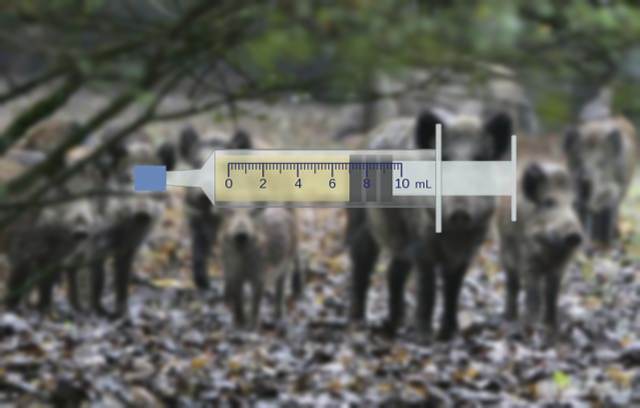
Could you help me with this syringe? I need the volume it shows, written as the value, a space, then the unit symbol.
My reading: 7 mL
